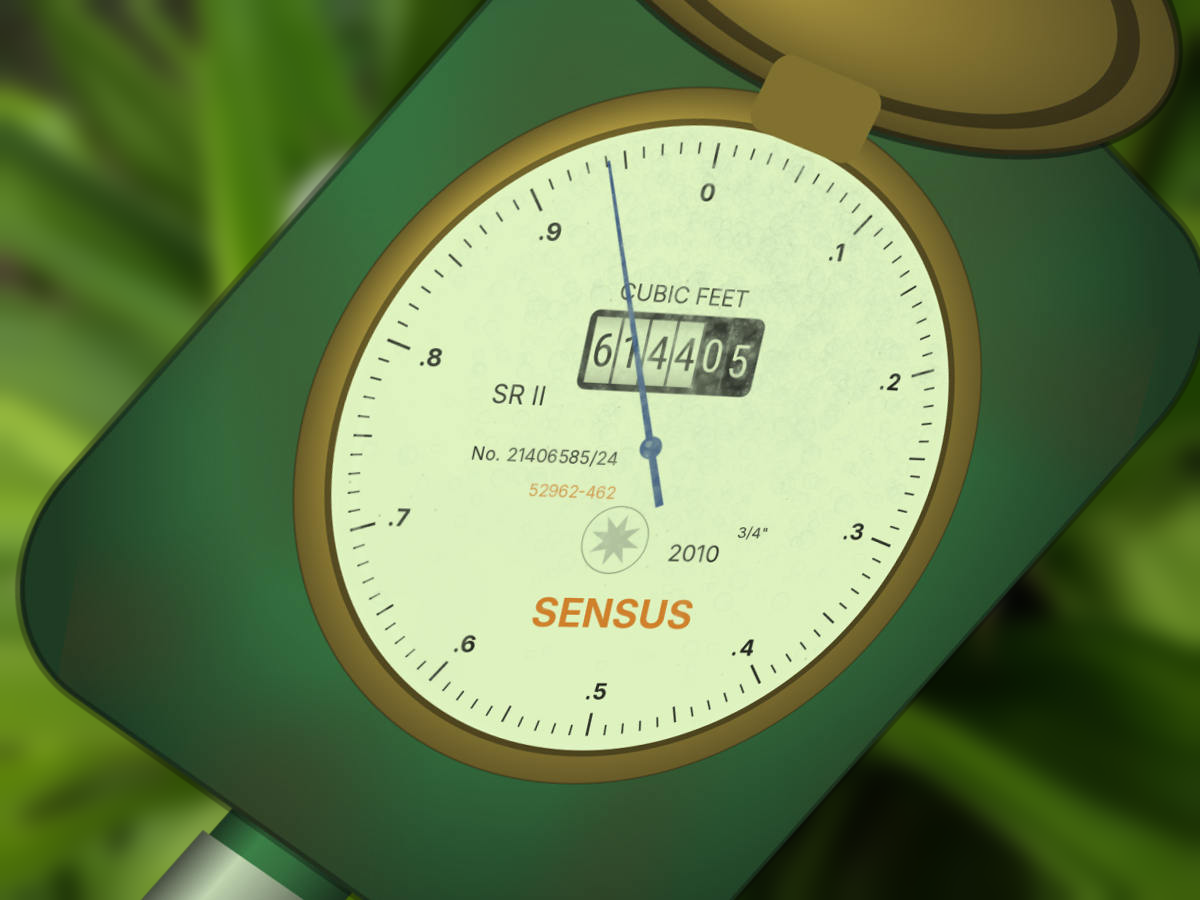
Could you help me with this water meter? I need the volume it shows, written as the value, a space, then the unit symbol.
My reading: 614404.94 ft³
